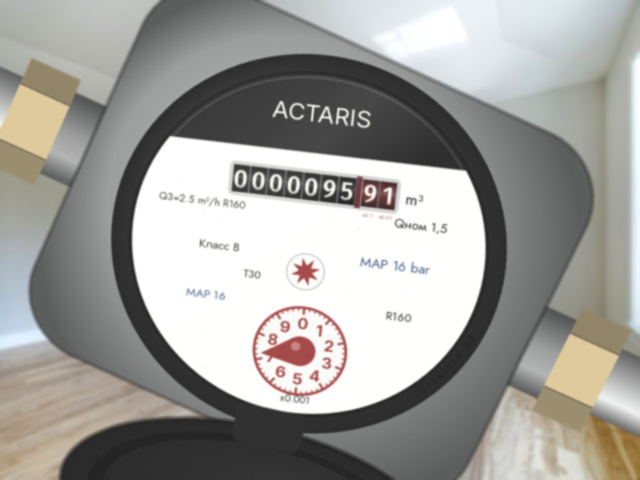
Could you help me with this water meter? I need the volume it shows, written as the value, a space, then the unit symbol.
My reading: 95.917 m³
